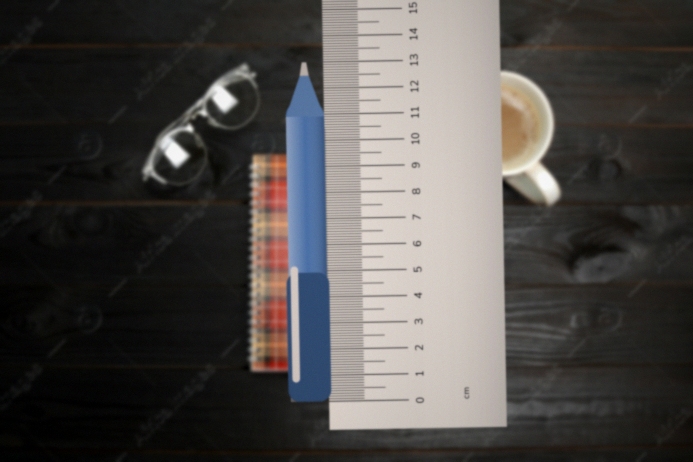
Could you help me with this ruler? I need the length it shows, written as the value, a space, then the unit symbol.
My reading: 13 cm
